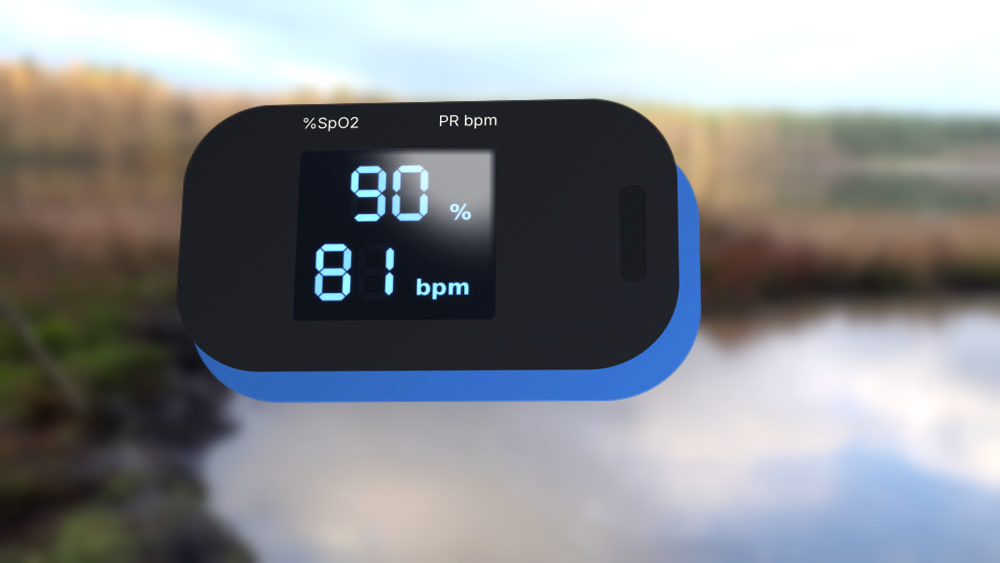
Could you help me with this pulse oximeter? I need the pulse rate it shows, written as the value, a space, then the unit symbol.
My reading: 81 bpm
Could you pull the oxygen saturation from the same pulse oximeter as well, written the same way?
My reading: 90 %
